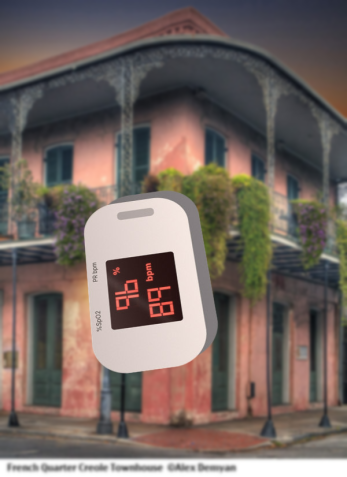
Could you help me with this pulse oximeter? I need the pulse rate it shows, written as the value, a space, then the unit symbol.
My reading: 89 bpm
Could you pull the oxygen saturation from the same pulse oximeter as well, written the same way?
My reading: 96 %
